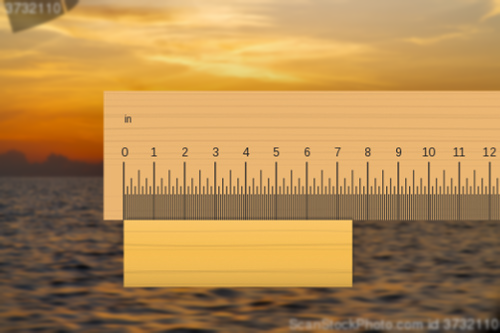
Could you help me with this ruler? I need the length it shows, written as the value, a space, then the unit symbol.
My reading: 7.5 in
